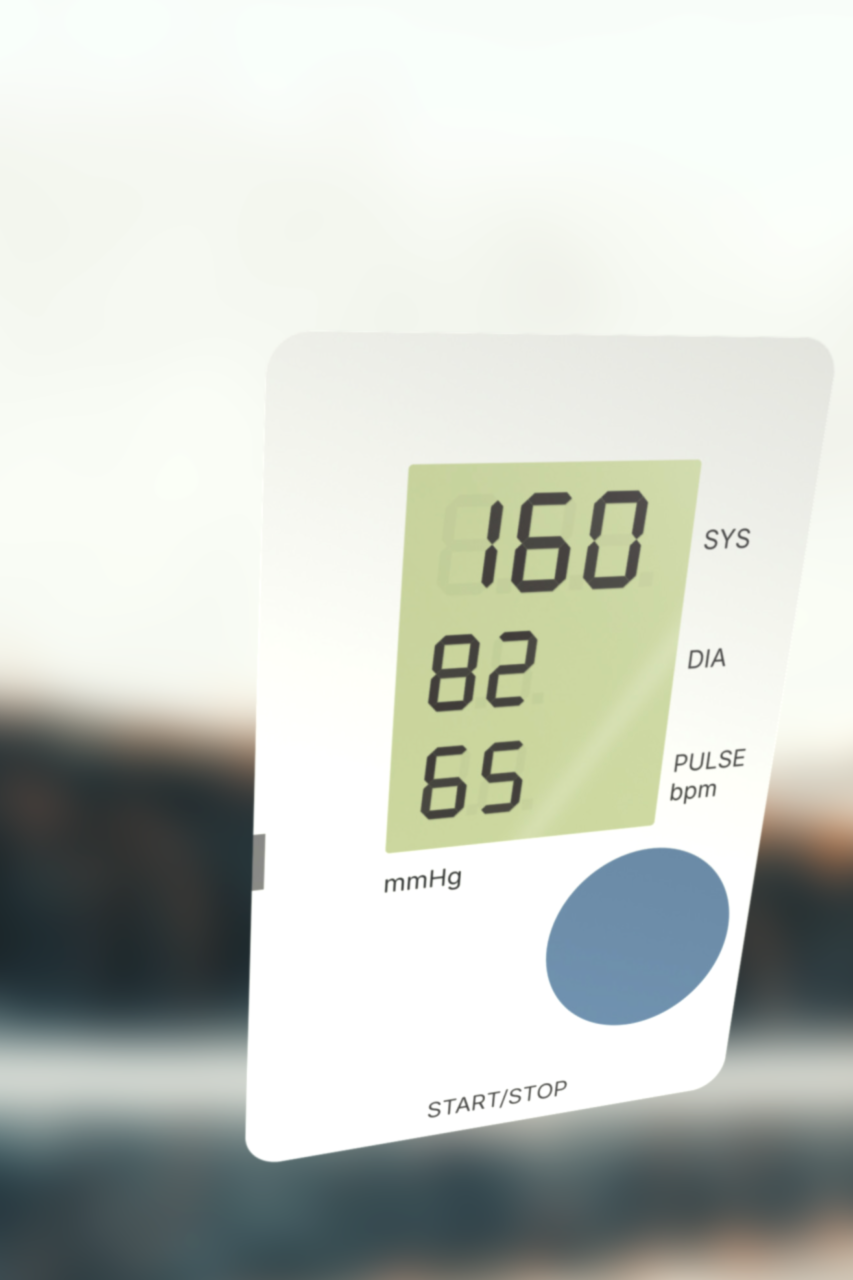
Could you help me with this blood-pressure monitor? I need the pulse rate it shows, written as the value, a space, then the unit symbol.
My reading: 65 bpm
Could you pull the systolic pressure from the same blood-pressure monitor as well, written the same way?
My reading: 160 mmHg
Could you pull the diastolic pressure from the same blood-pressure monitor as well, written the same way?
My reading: 82 mmHg
